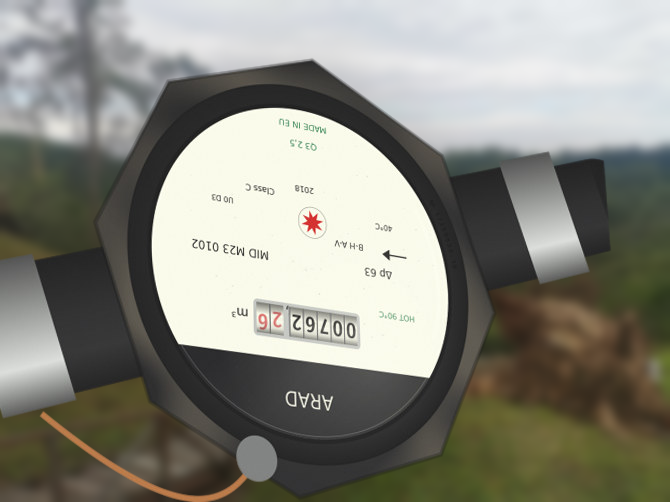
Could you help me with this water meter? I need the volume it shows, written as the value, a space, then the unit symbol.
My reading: 762.26 m³
